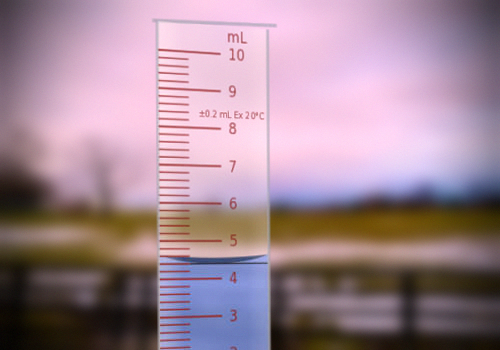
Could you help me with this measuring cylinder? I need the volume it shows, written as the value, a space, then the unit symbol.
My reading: 4.4 mL
